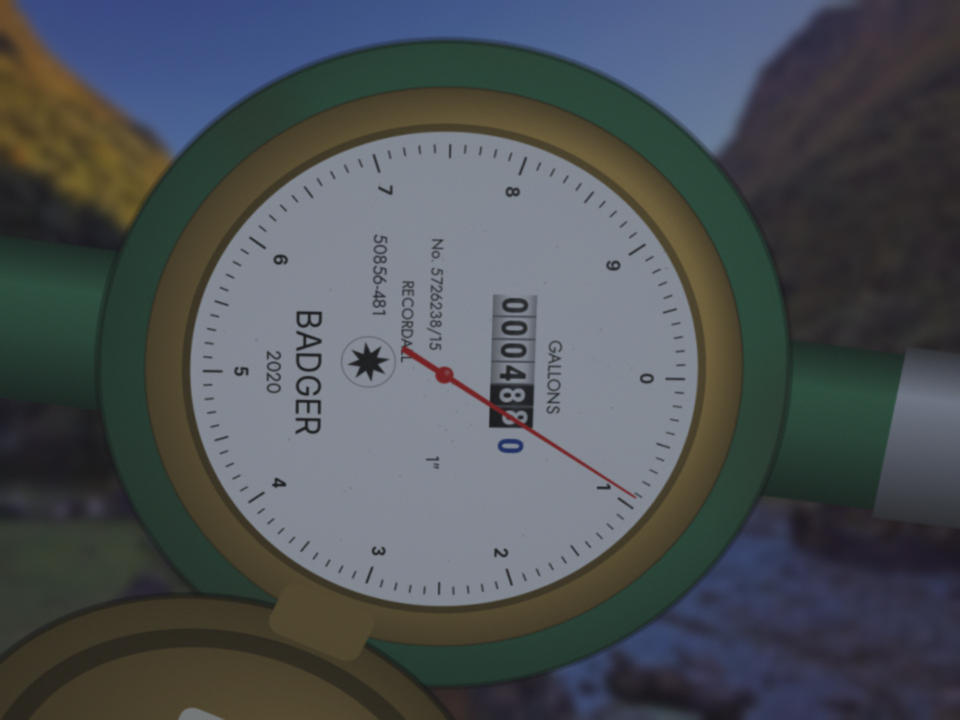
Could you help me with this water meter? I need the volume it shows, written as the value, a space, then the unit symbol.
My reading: 4880.9 gal
